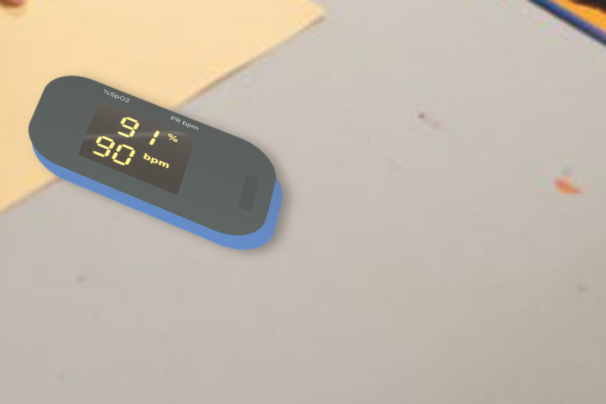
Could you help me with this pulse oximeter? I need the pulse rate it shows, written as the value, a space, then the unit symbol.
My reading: 90 bpm
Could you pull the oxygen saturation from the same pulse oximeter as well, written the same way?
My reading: 91 %
